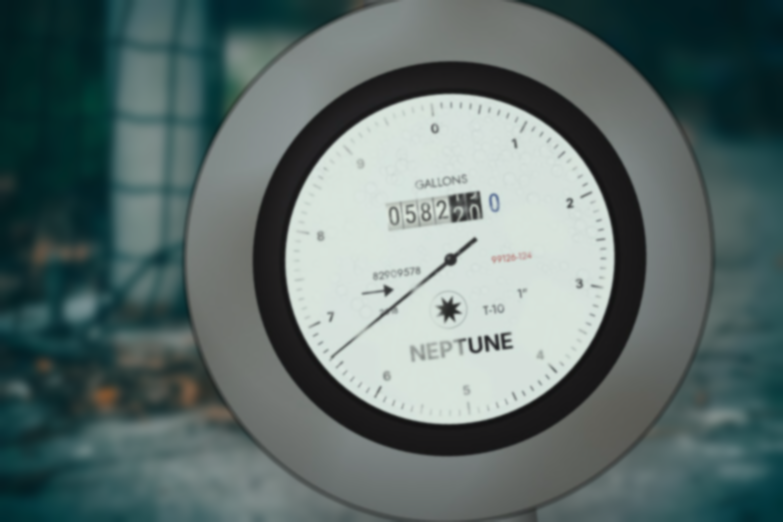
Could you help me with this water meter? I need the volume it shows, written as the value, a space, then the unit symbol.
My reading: 582196.6 gal
